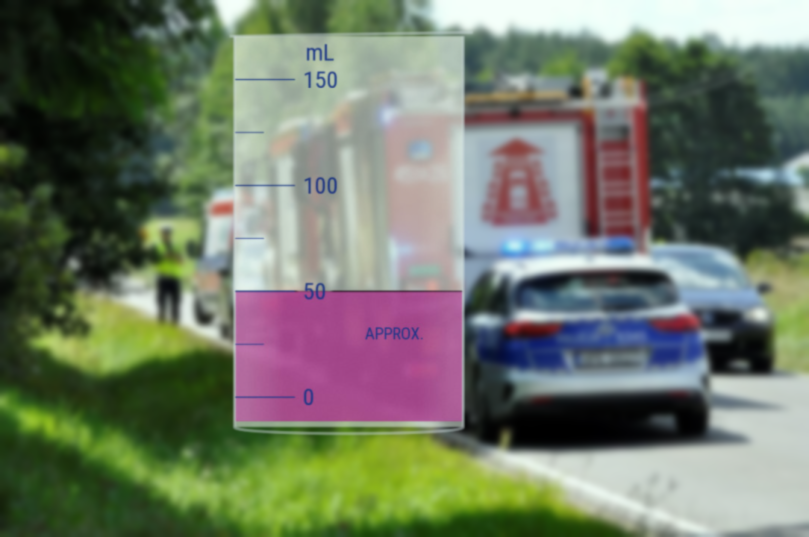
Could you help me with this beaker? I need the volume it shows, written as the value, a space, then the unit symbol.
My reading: 50 mL
